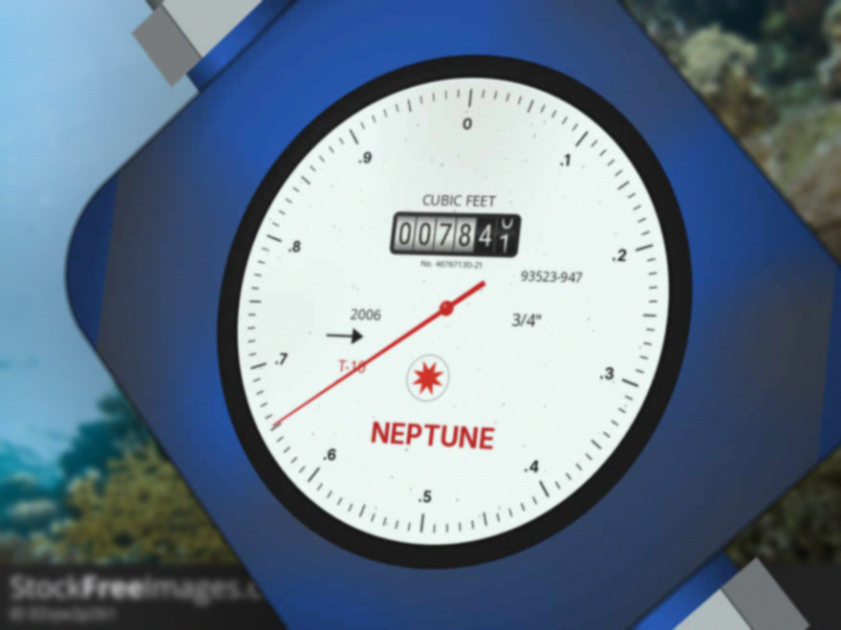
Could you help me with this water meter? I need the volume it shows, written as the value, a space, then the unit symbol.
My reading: 7840.65 ft³
